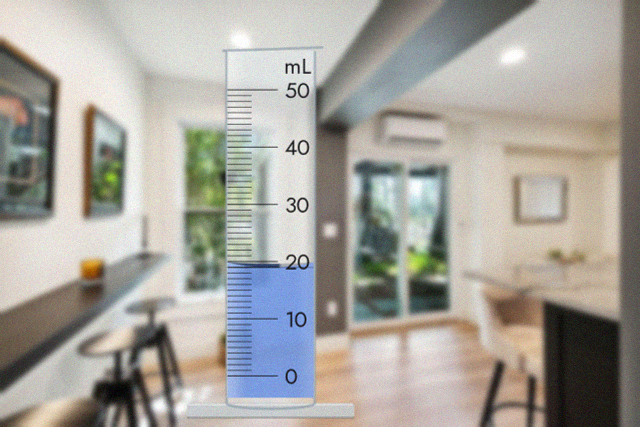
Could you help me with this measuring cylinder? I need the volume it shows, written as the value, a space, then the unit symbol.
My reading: 19 mL
